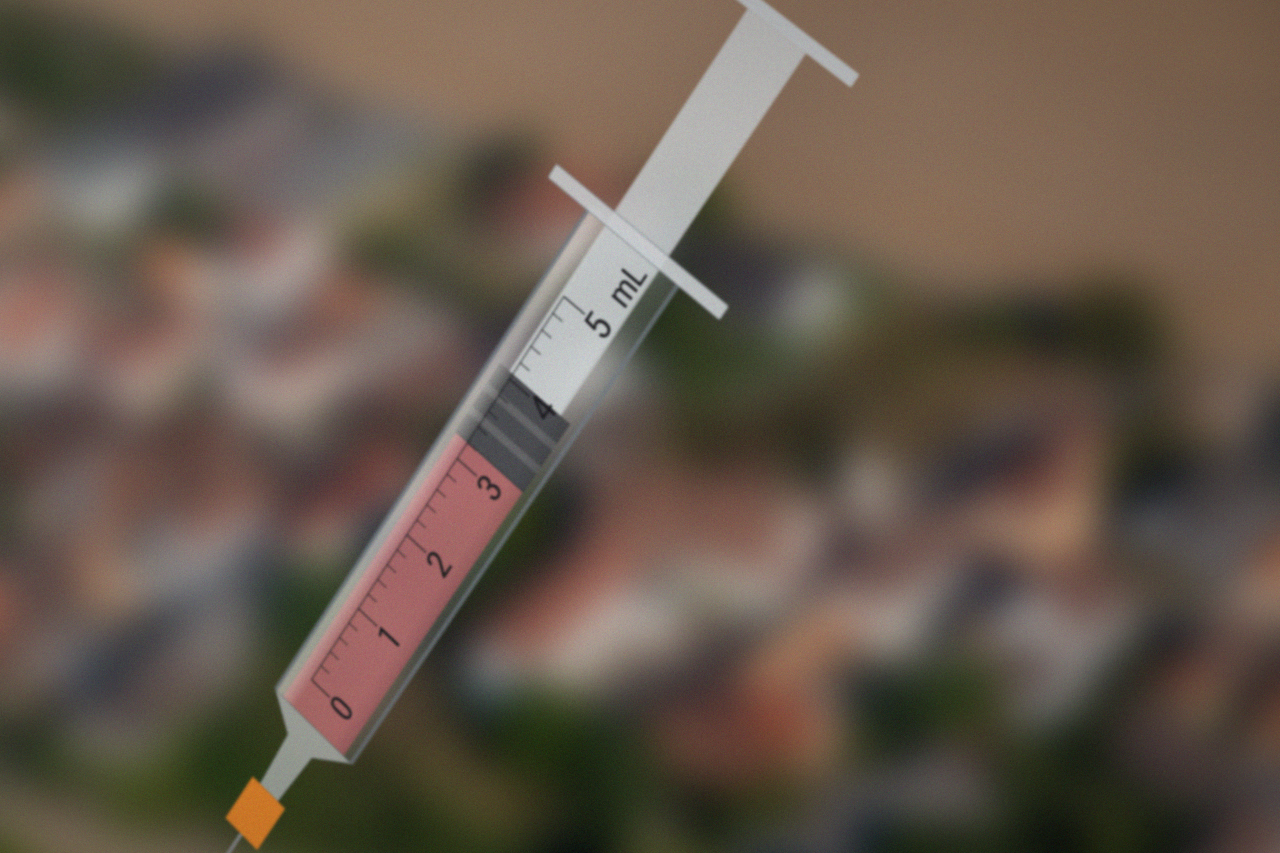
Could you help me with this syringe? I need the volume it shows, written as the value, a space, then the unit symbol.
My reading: 3.2 mL
